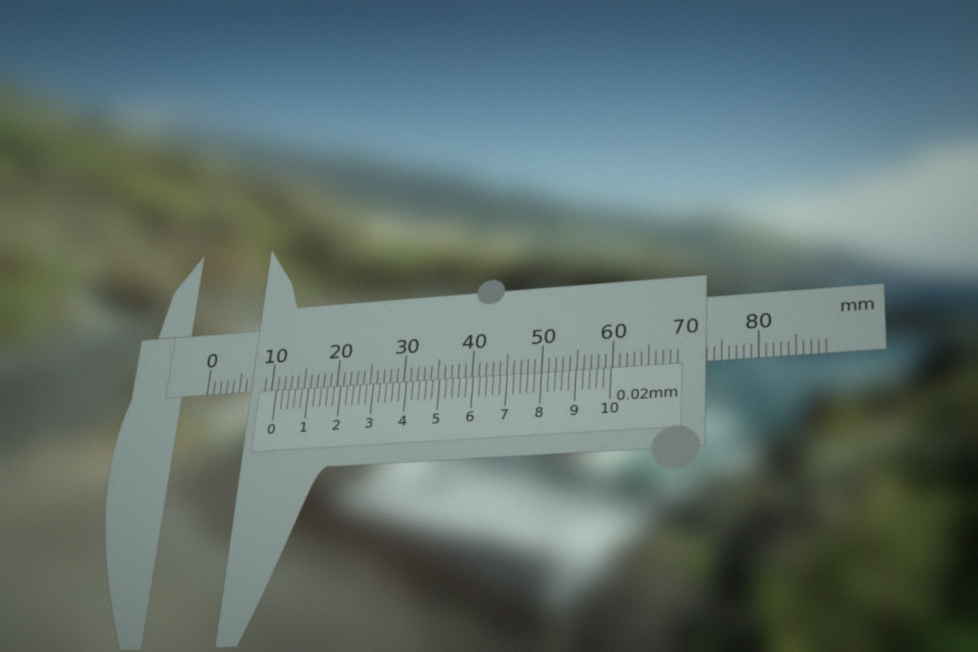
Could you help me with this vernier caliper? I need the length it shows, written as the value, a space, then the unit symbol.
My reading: 10.8 mm
